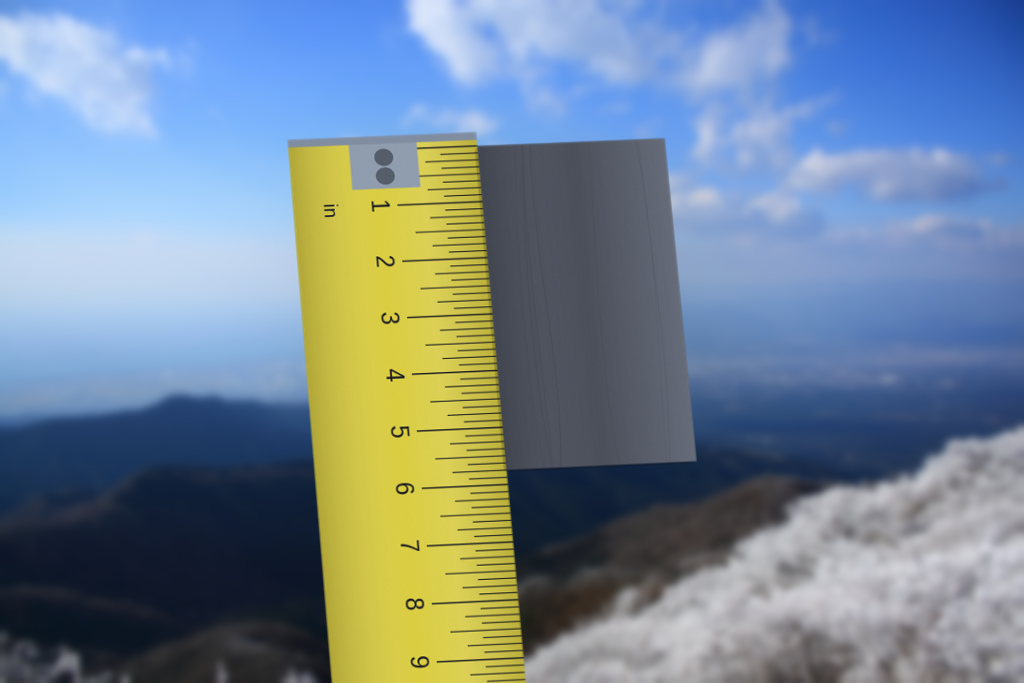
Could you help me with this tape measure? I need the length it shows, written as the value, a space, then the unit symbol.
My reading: 5.75 in
